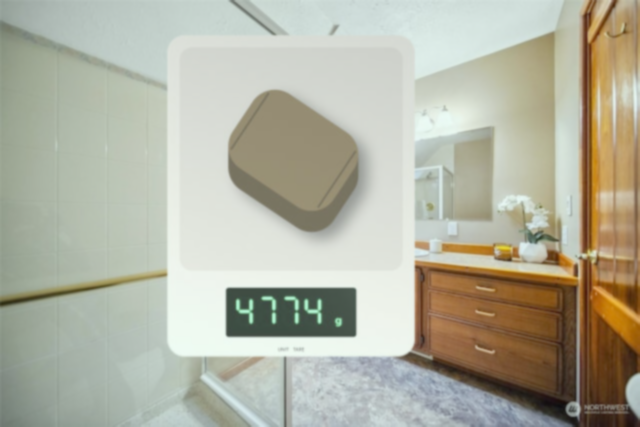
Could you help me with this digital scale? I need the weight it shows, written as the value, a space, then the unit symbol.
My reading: 4774 g
